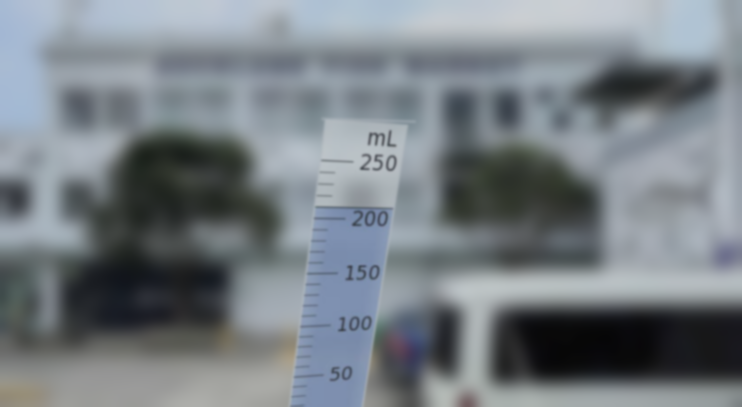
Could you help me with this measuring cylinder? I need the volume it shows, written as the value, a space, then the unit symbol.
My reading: 210 mL
